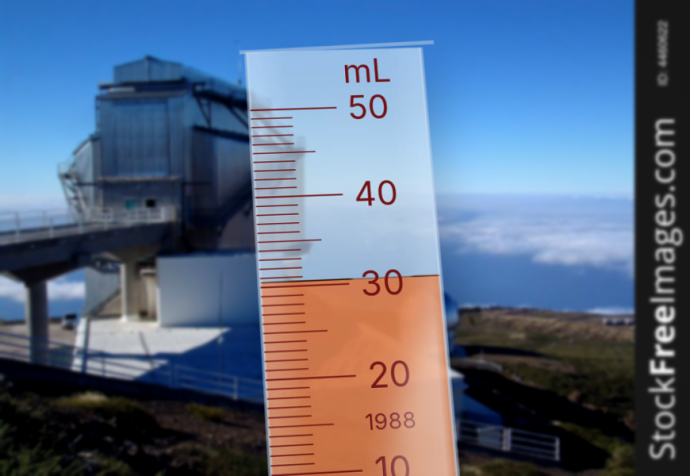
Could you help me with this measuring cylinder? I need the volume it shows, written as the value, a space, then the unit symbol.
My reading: 30.5 mL
